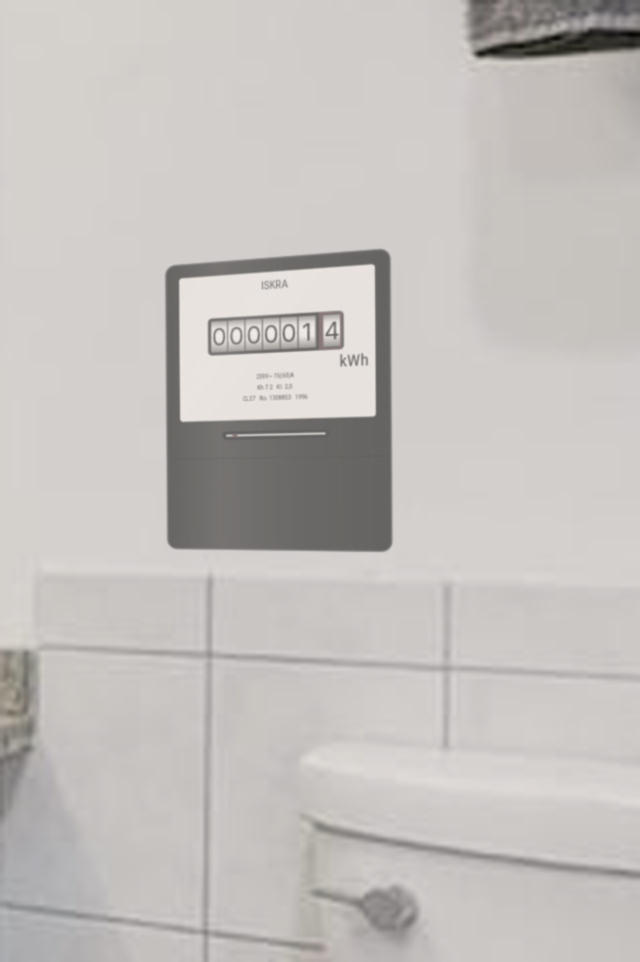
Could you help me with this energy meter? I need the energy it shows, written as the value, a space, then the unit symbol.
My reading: 1.4 kWh
